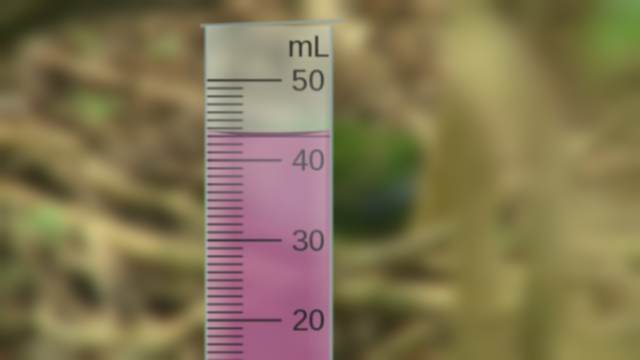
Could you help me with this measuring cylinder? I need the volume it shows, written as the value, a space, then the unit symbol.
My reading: 43 mL
